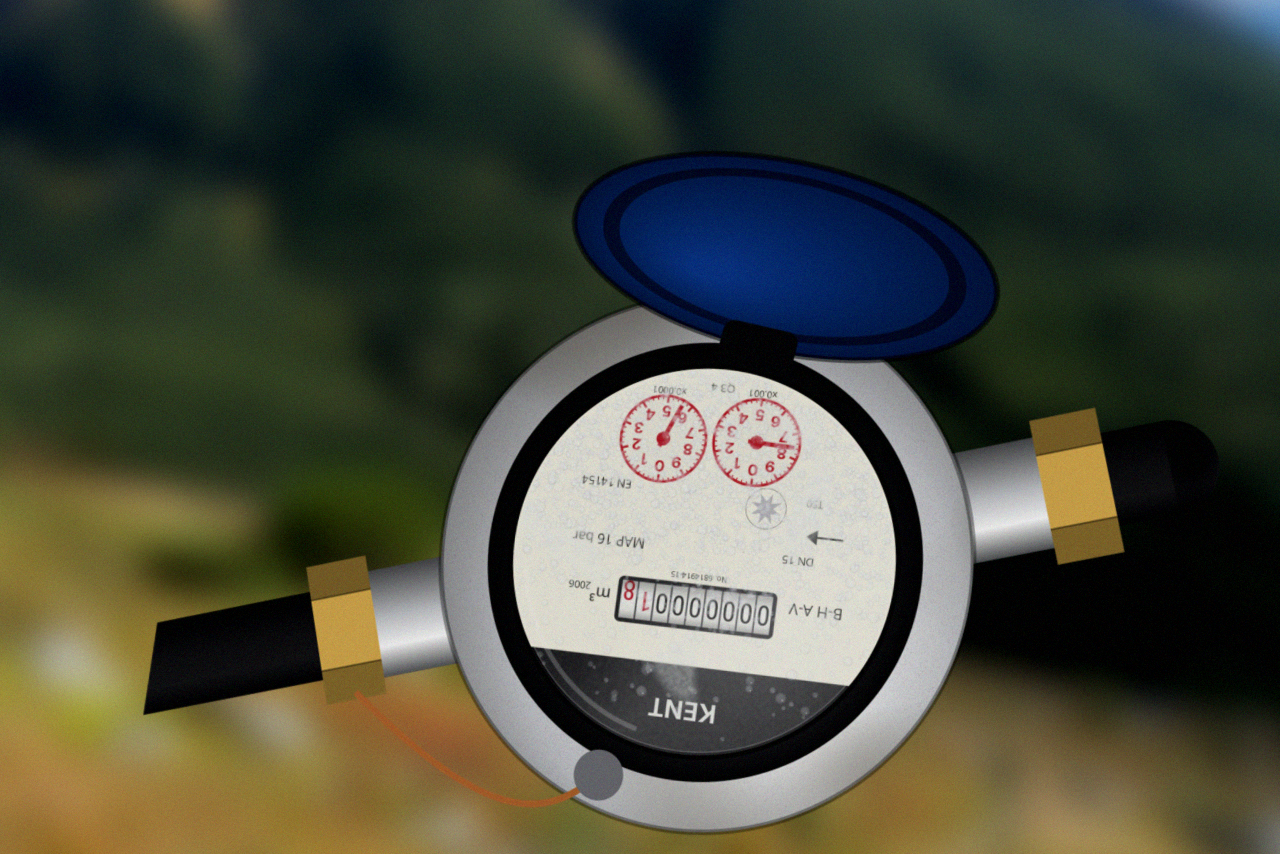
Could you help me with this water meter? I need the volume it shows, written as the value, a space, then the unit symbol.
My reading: 0.1775 m³
